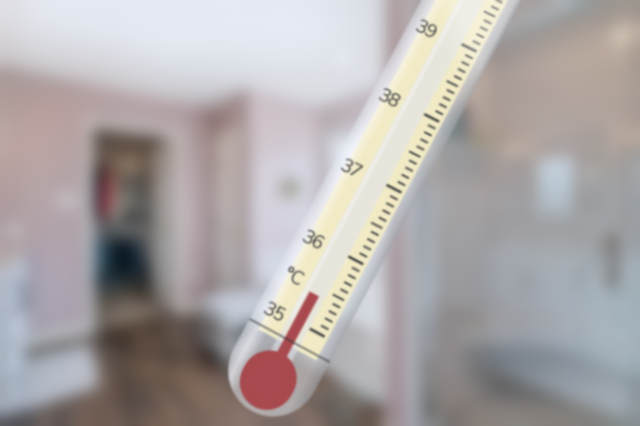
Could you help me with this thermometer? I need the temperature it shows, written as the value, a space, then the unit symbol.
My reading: 35.4 °C
